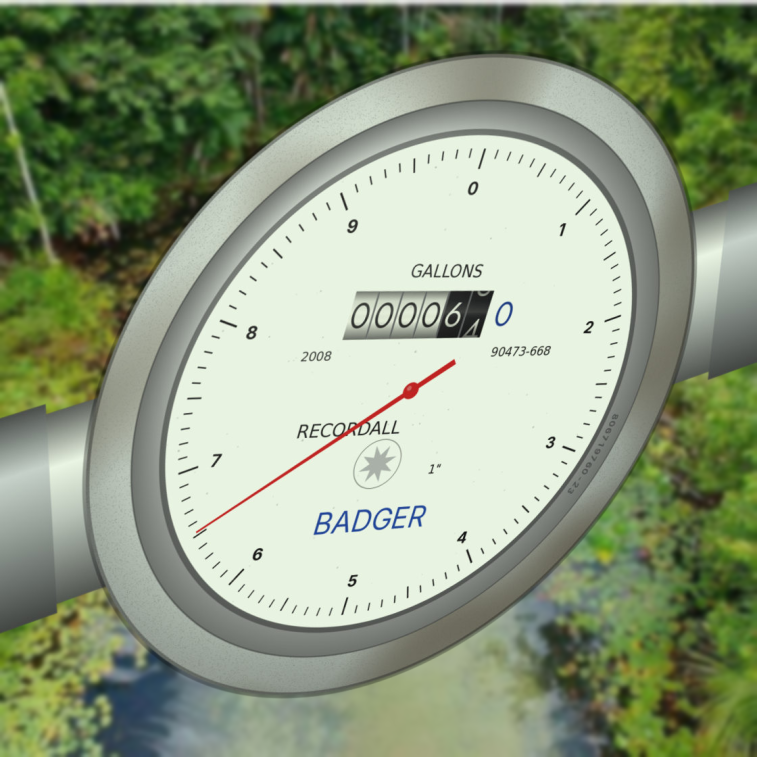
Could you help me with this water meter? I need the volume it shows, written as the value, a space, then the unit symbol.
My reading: 636.5 gal
